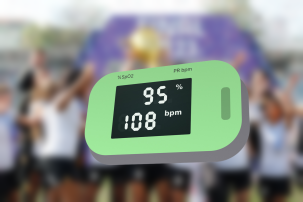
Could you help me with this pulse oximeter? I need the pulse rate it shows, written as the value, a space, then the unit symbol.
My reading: 108 bpm
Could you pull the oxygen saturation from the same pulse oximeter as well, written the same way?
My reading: 95 %
